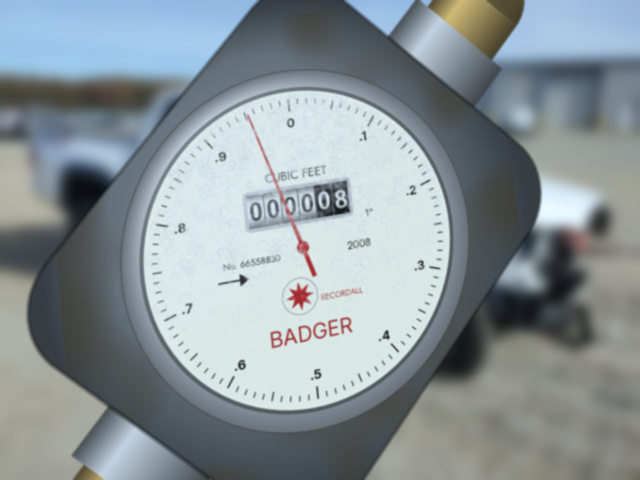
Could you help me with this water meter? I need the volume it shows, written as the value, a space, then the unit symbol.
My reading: 7.95 ft³
